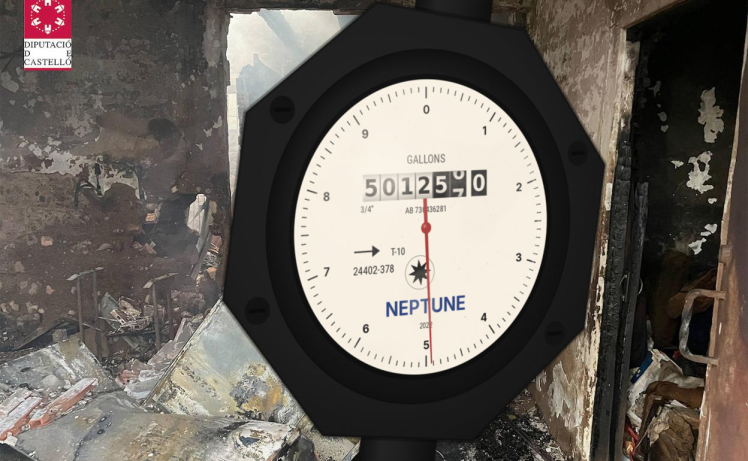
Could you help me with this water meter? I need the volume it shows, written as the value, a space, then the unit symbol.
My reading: 5012564.9 gal
